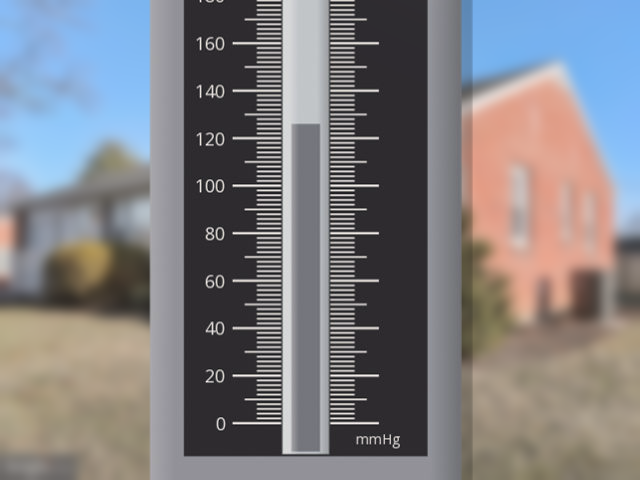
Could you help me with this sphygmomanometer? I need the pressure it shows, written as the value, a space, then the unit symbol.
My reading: 126 mmHg
